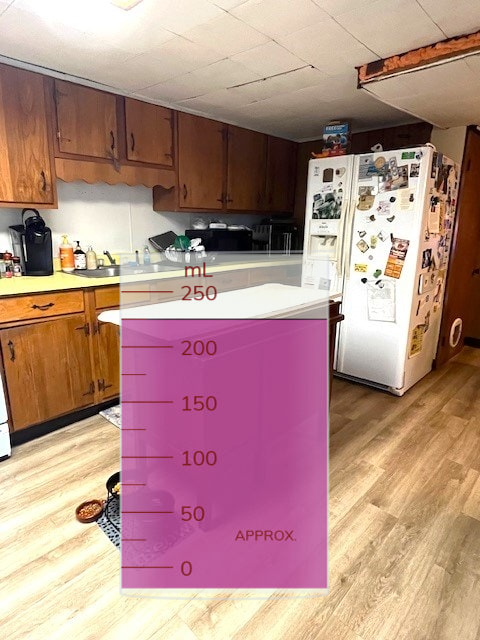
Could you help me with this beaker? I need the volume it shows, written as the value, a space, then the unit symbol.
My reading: 225 mL
